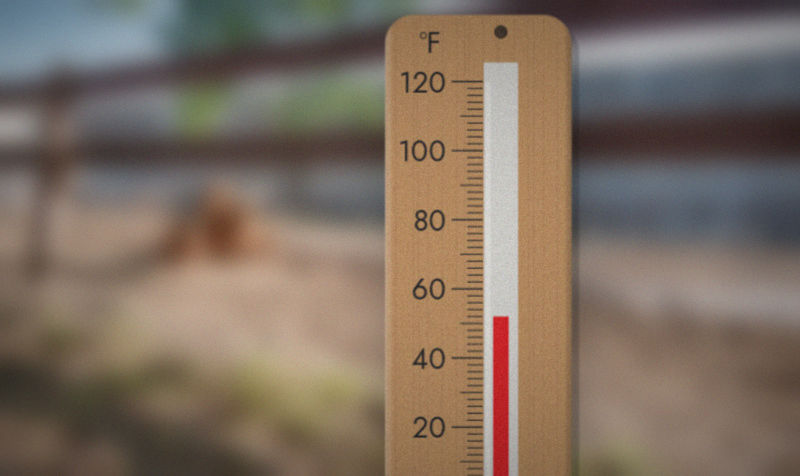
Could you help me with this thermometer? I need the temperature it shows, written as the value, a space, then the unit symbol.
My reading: 52 °F
